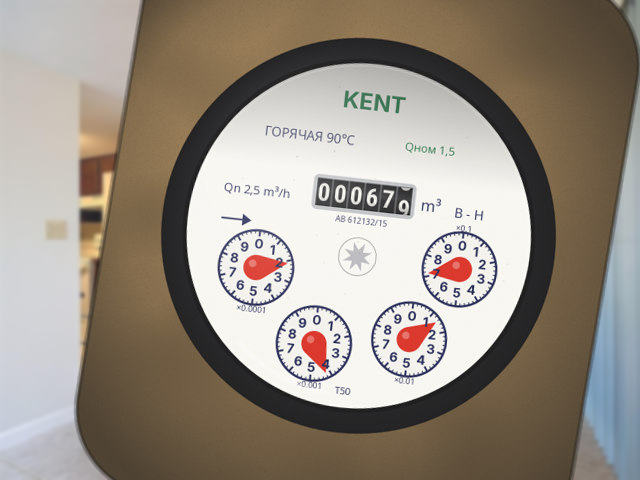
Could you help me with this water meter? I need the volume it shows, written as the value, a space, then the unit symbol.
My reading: 678.7142 m³
